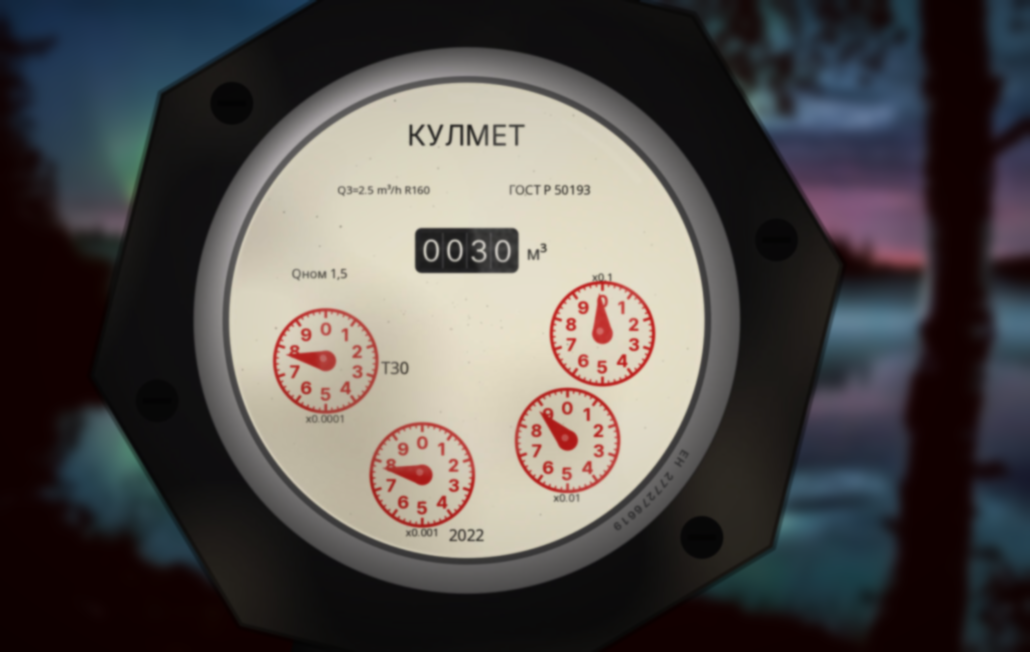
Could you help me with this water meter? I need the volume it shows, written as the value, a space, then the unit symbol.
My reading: 29.9877 m³
